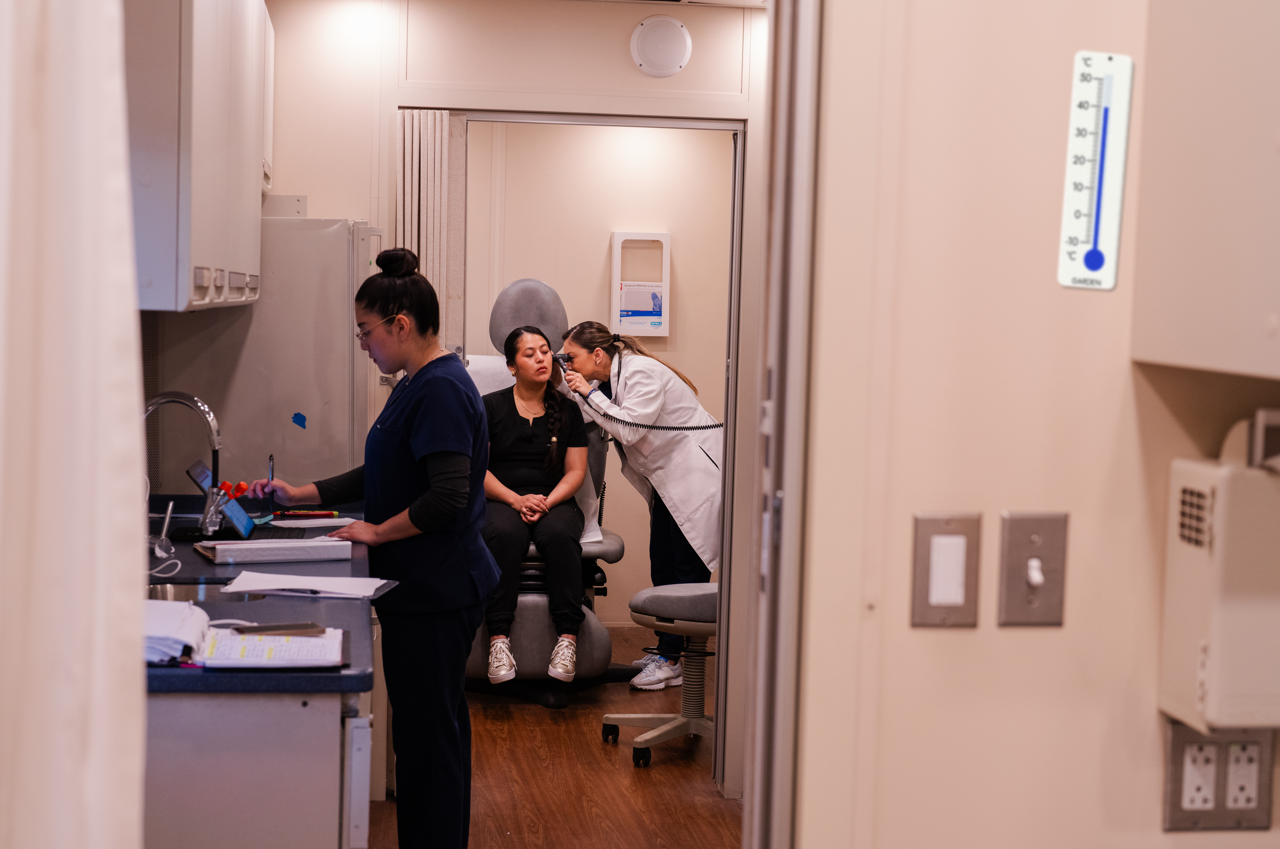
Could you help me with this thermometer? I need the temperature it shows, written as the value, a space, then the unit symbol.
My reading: 40 °C
